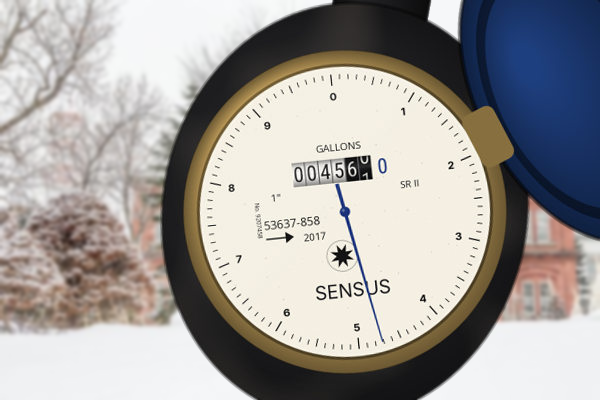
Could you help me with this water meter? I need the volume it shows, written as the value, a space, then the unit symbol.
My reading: 45604.7 gal
